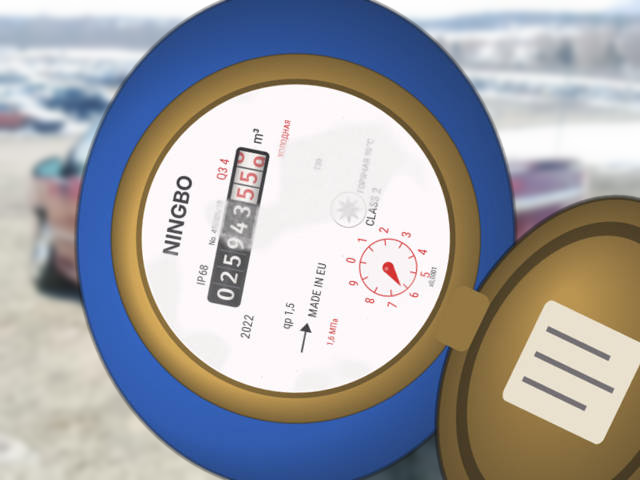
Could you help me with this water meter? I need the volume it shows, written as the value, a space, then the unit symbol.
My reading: 25943.5586 m³
